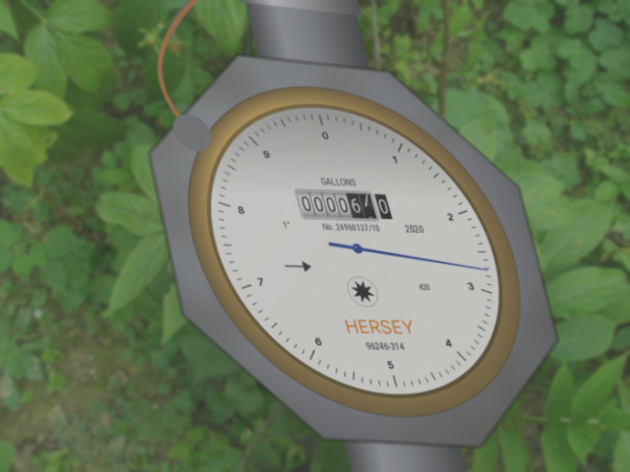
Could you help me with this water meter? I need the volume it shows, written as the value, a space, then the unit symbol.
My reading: 672.7 gal
